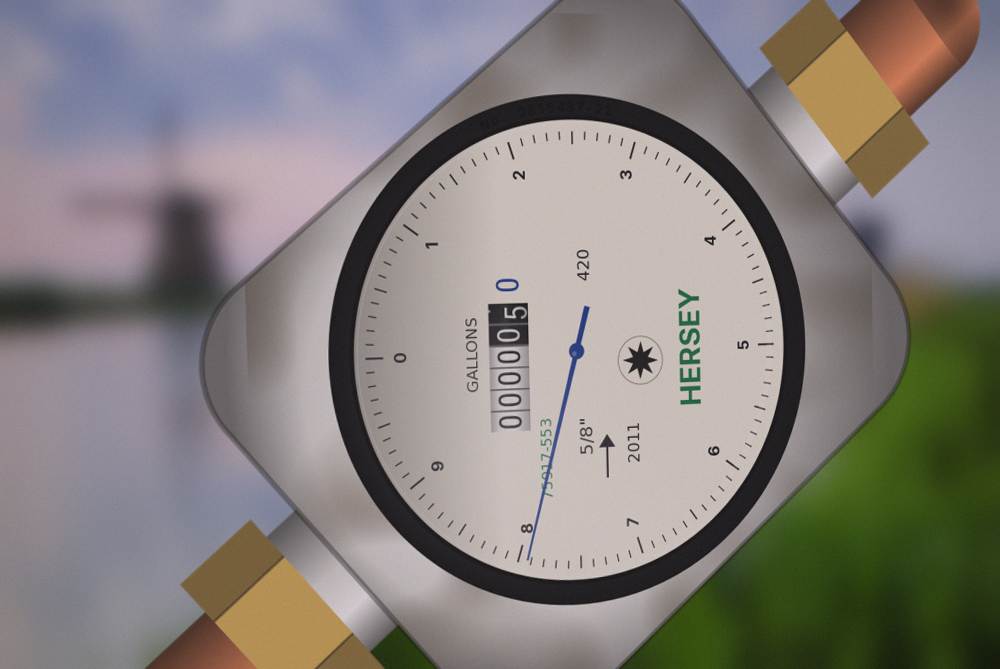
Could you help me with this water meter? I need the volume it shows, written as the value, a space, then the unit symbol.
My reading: 47.9 gal
